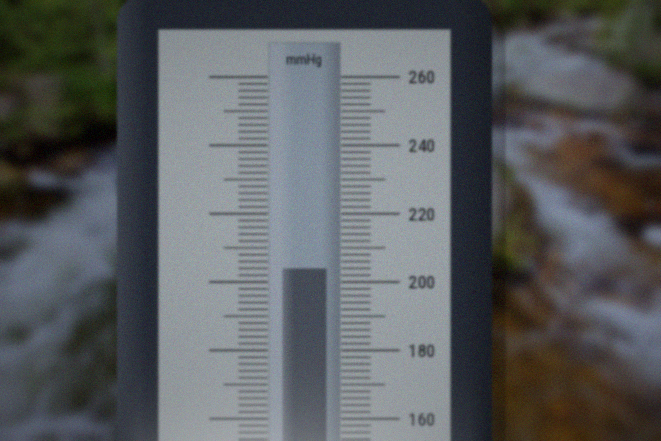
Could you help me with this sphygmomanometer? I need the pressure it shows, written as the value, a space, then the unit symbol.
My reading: 204 mmHg
